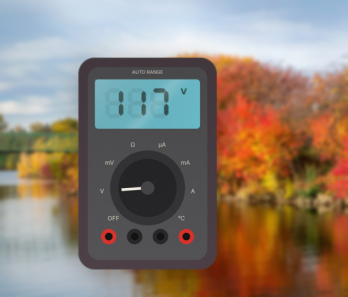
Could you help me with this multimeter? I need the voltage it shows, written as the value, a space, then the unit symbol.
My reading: 117 V
